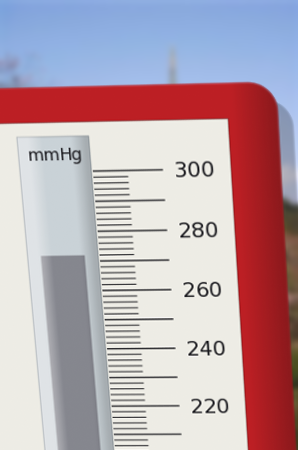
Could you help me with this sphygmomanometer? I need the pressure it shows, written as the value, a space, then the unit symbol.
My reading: 272 mmHg
